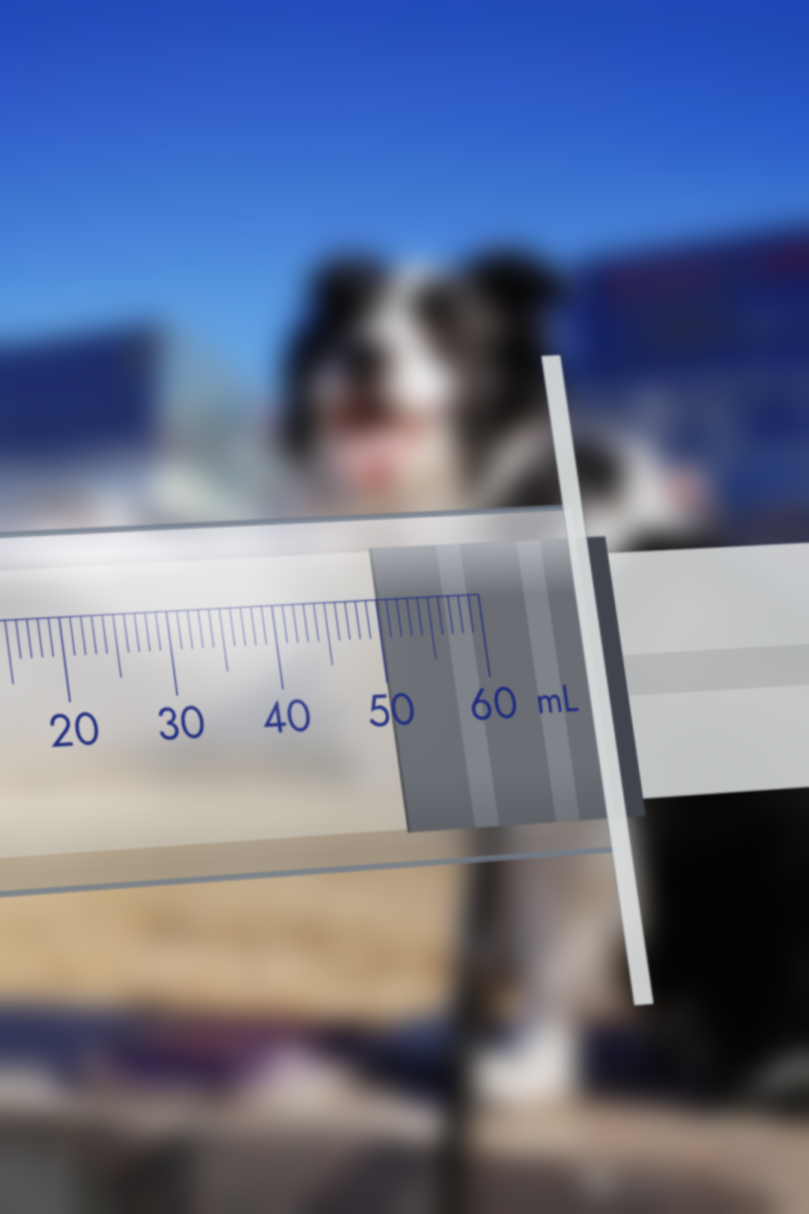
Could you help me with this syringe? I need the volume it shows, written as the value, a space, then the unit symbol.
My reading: 50 mL
